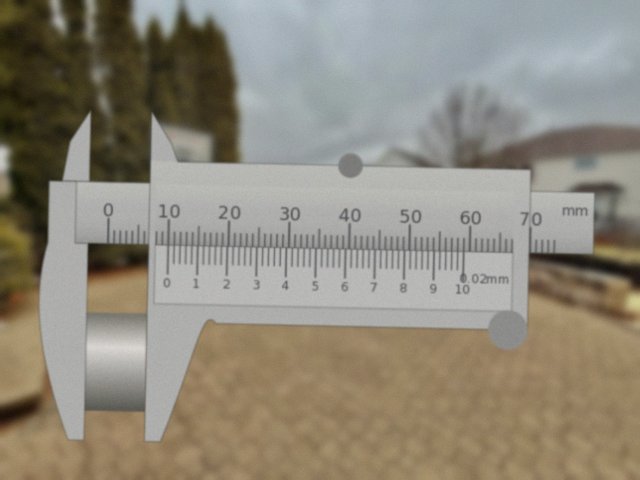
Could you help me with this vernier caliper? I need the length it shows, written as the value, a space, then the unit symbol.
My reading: 10.0 mm
